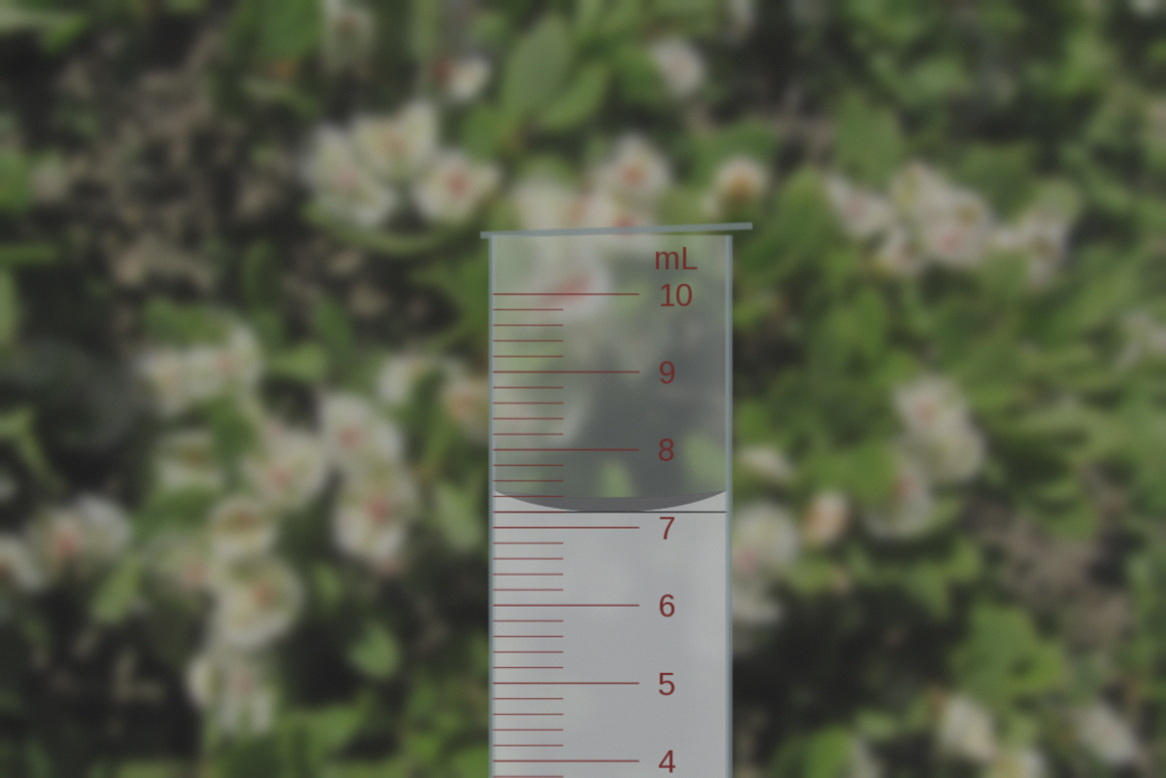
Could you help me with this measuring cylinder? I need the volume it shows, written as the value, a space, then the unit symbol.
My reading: 7.2 mL
